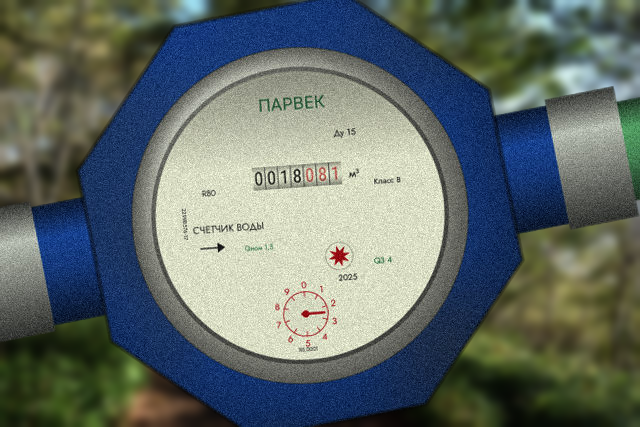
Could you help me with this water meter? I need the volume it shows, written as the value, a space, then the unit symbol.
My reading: 18.0812 m³
